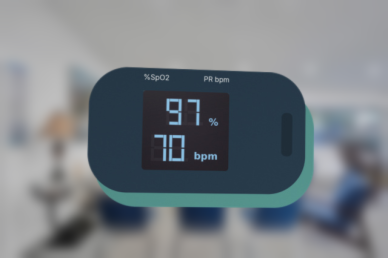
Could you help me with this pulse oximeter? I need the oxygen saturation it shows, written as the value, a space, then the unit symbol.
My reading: 97 %
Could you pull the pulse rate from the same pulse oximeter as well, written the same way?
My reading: 70 bpm
